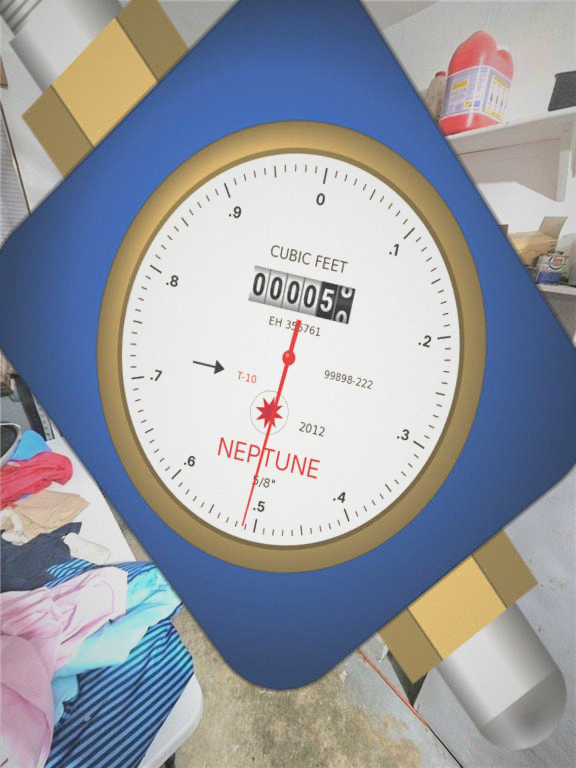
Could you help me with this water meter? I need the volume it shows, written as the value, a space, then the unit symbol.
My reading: 58.51 ft³
